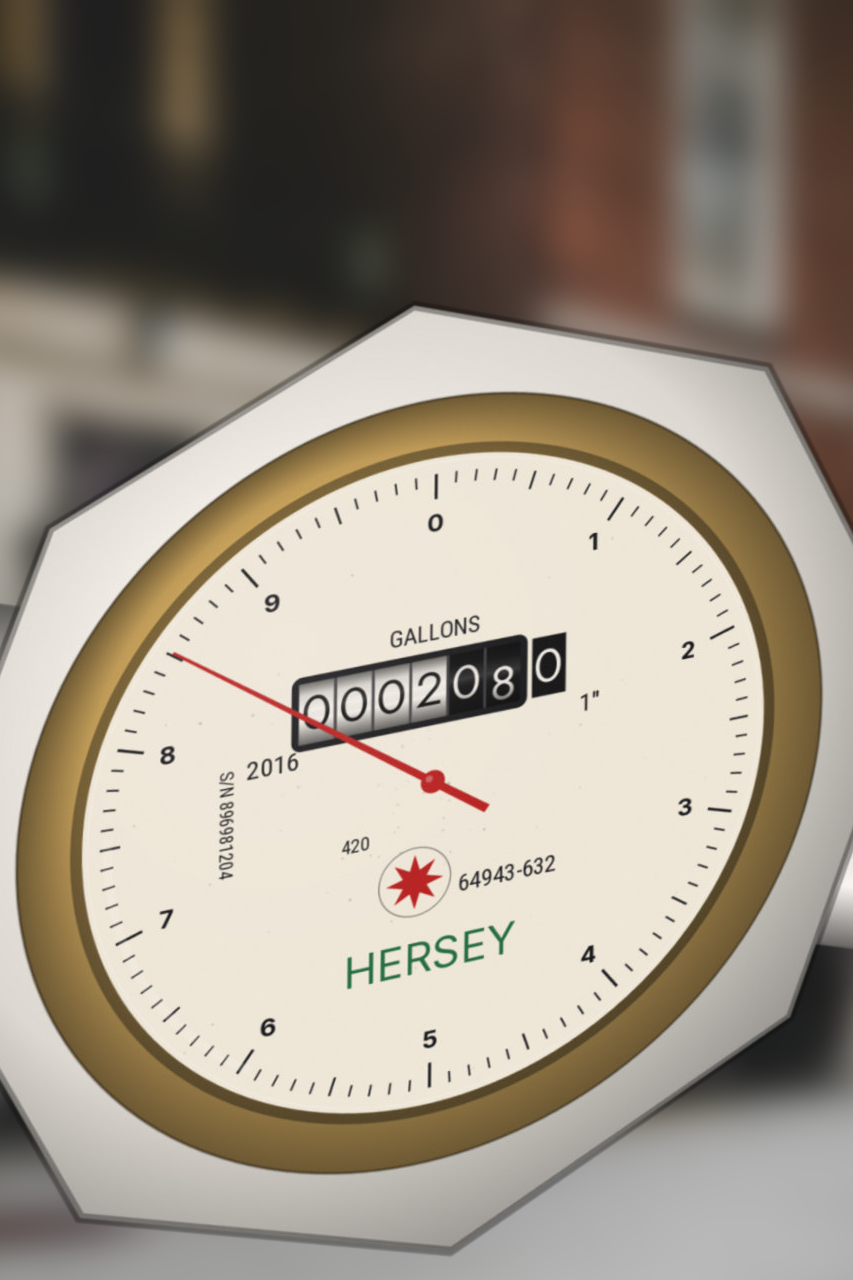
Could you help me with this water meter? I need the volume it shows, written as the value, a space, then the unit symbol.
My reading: 2078.5 gal
